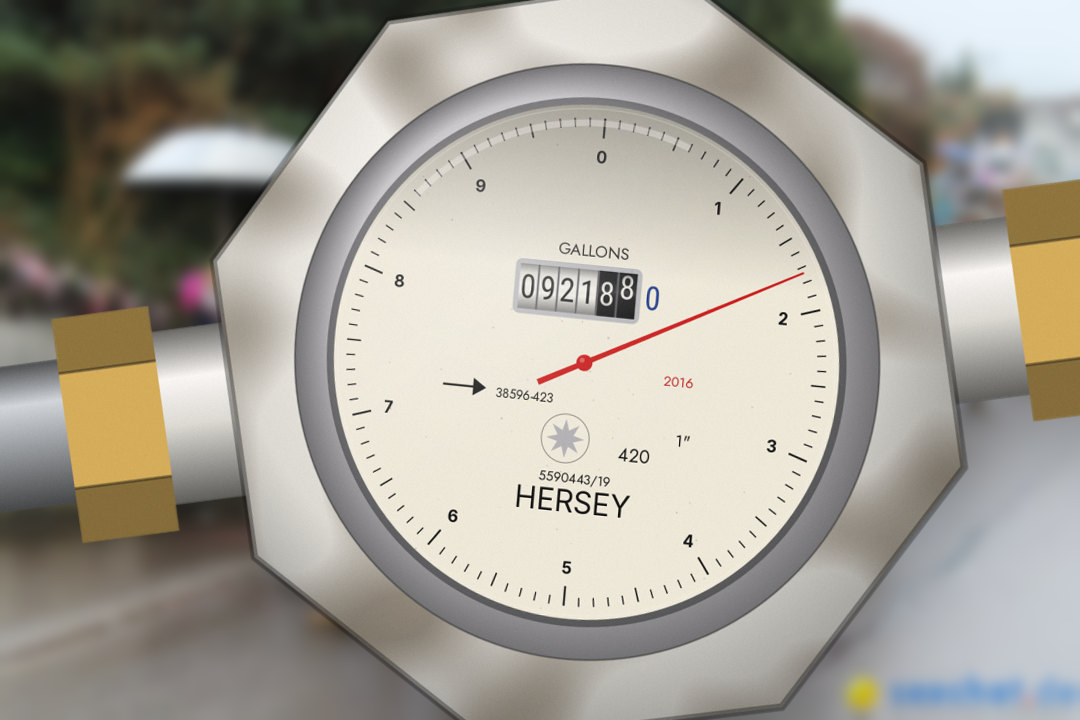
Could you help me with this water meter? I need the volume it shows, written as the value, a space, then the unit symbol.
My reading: 921881.7 gal
